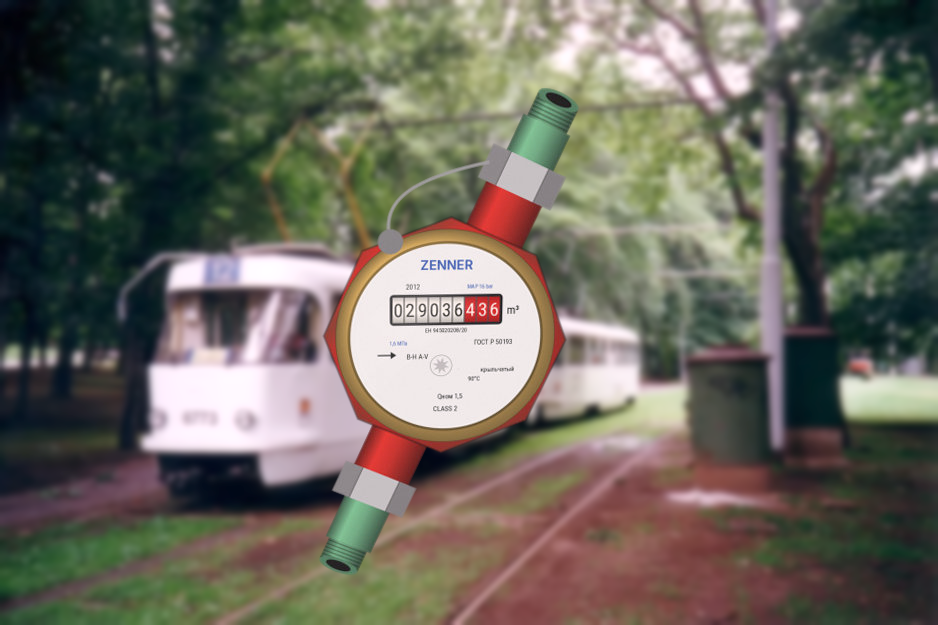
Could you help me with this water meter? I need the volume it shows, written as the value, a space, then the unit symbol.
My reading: 29036.436 m³
